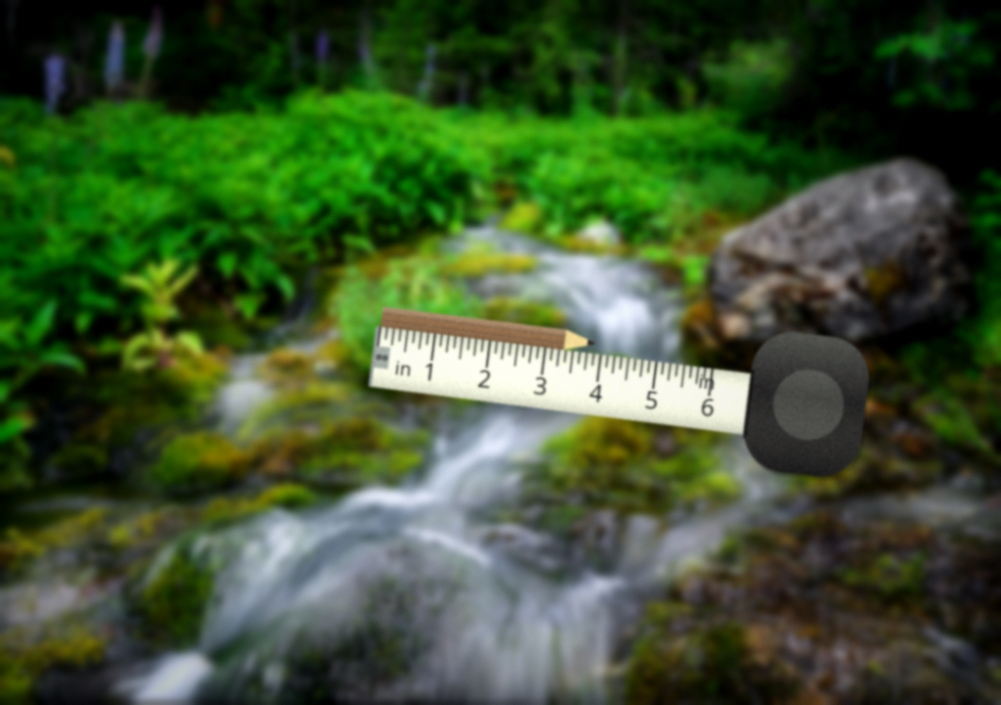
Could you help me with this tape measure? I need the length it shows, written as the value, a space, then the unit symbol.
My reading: 3.875 in
